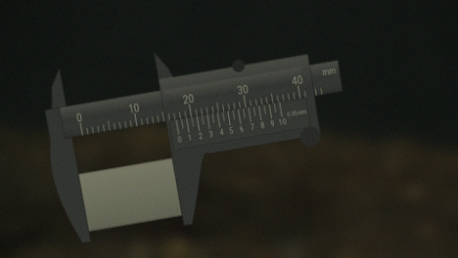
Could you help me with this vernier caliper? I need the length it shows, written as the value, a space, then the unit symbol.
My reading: 17.2 mm
